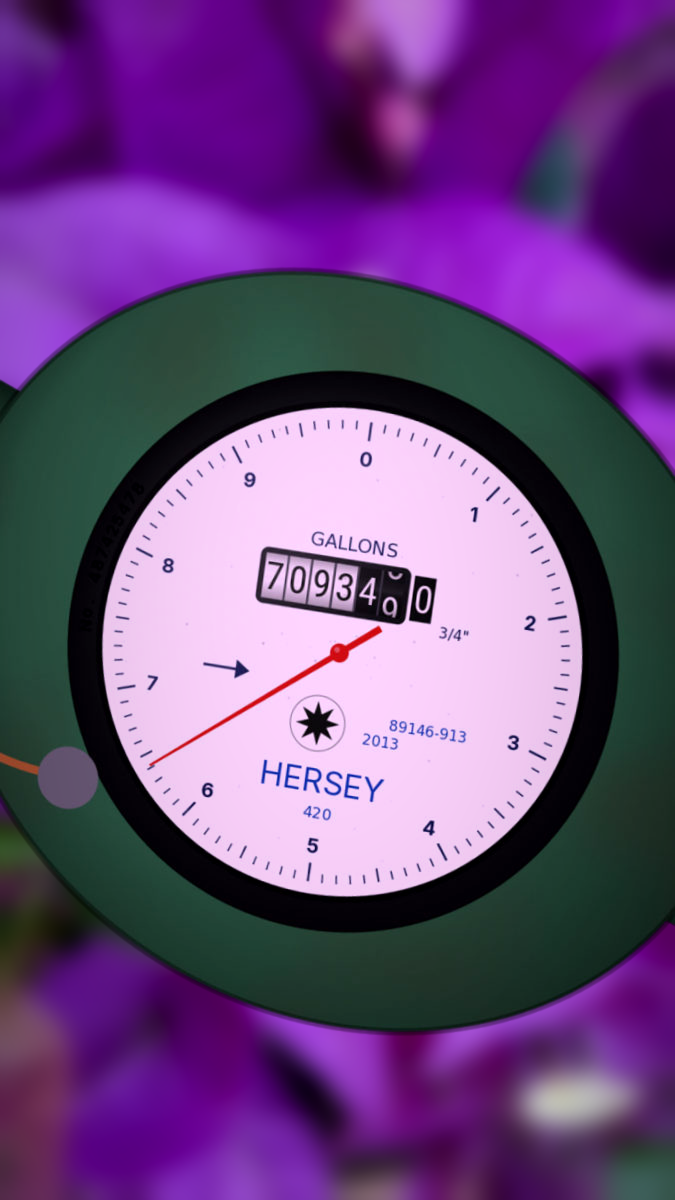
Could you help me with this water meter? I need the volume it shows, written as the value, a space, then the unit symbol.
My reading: 7093486.4 gal
